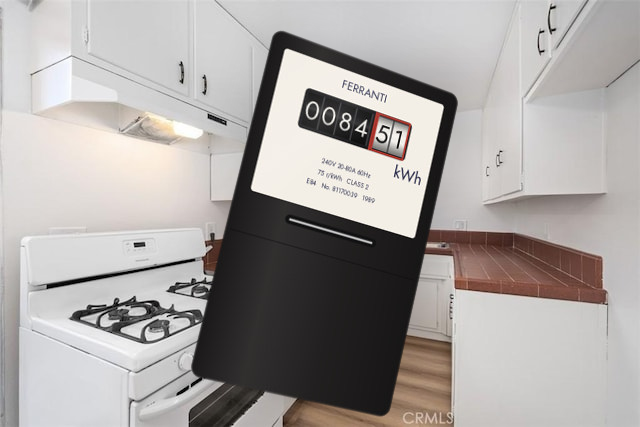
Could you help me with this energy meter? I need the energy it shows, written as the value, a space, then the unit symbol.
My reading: 84.51 kWh
